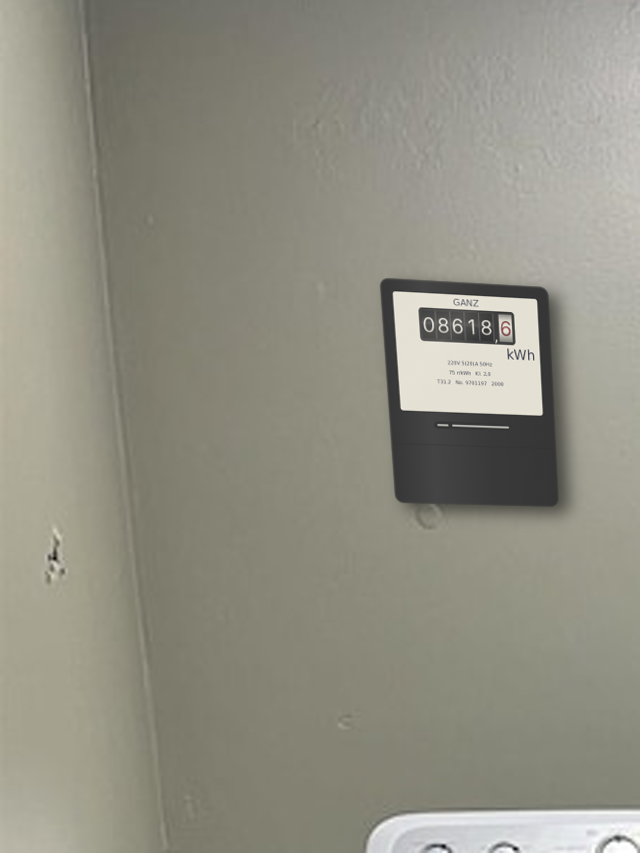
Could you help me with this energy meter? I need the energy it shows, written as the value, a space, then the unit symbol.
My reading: 8618.6 kWh
